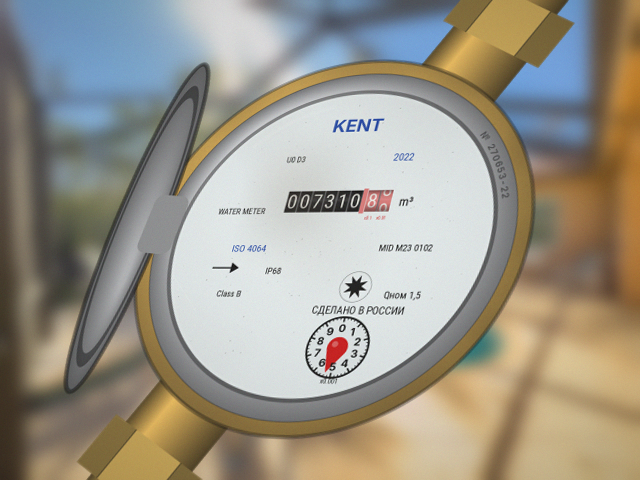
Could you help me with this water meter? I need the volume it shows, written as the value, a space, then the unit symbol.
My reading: 7310.885 m³
